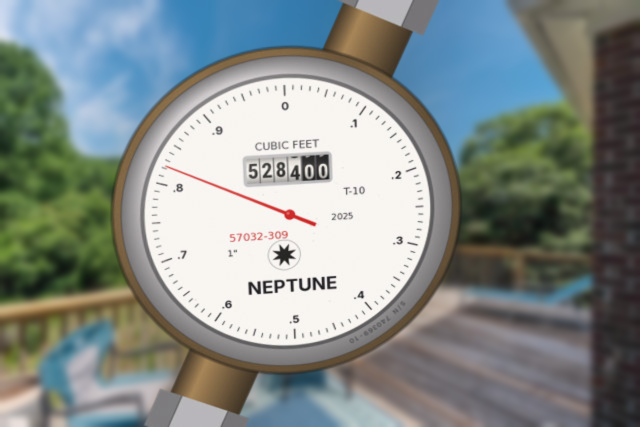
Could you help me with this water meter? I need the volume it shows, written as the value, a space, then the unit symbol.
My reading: 528399.82 ft³
